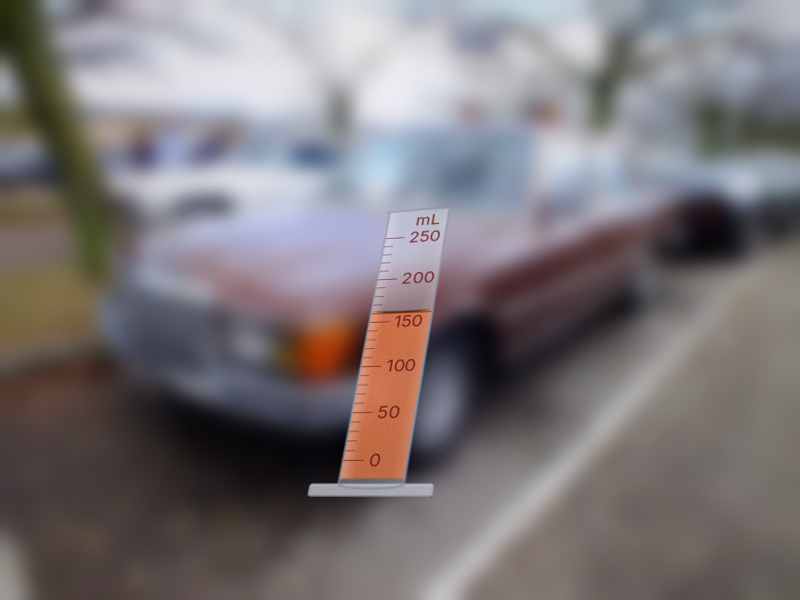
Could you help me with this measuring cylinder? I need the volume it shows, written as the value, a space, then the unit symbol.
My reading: 160 mL
